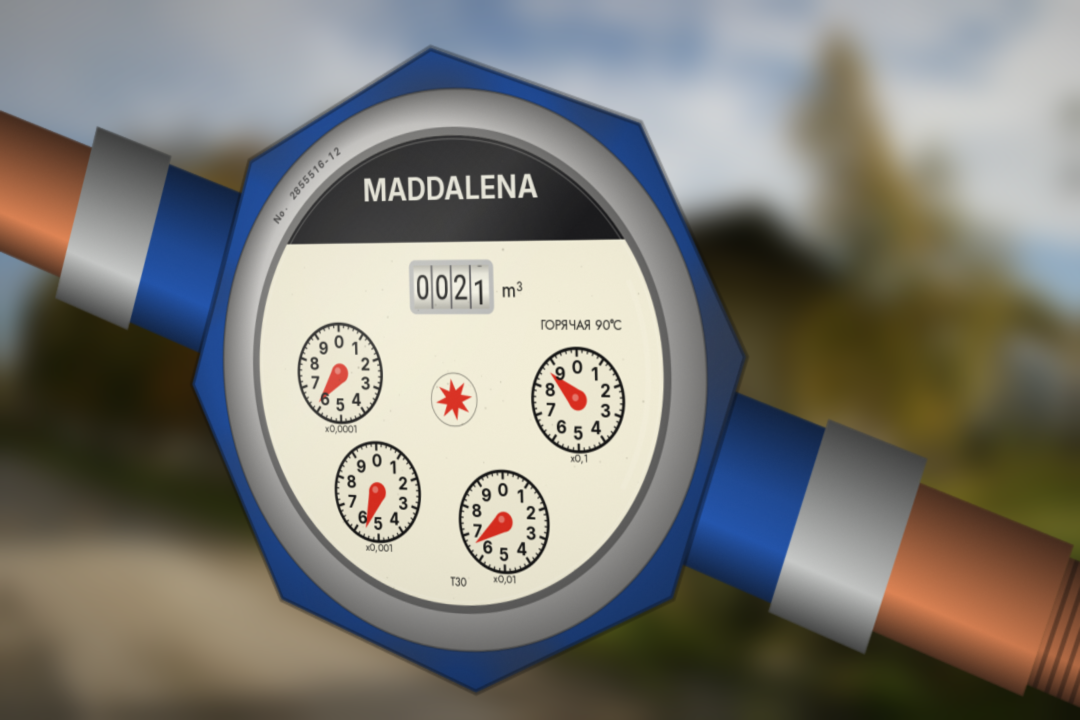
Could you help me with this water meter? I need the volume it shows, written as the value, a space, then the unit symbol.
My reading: 20.8656 m³
